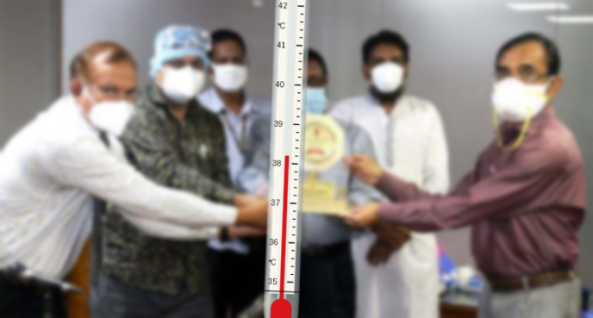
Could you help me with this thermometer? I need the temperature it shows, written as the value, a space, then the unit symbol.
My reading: 38.2 °C
